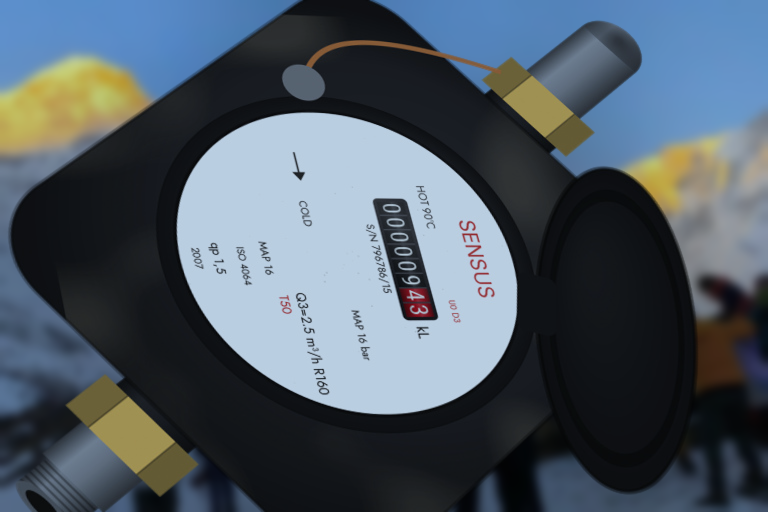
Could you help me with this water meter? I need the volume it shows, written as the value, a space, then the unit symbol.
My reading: 9.43 kL
